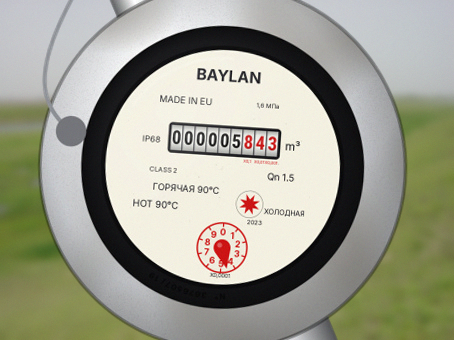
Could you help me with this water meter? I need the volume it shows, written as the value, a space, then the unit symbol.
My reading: 5.8434 m³
